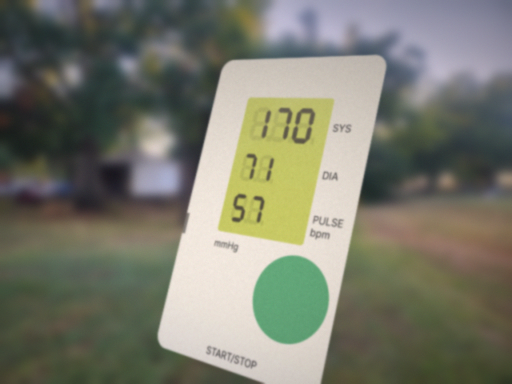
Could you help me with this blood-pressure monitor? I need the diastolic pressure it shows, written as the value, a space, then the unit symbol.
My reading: 71 mmHg
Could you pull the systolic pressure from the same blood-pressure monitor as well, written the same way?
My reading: 170 mmHg
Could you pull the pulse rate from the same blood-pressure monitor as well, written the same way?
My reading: 57 bpm
